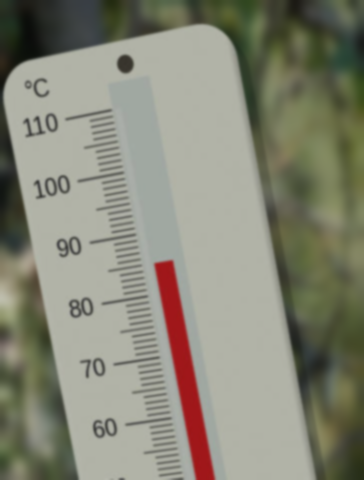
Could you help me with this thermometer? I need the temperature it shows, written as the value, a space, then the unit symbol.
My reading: 85 °C
